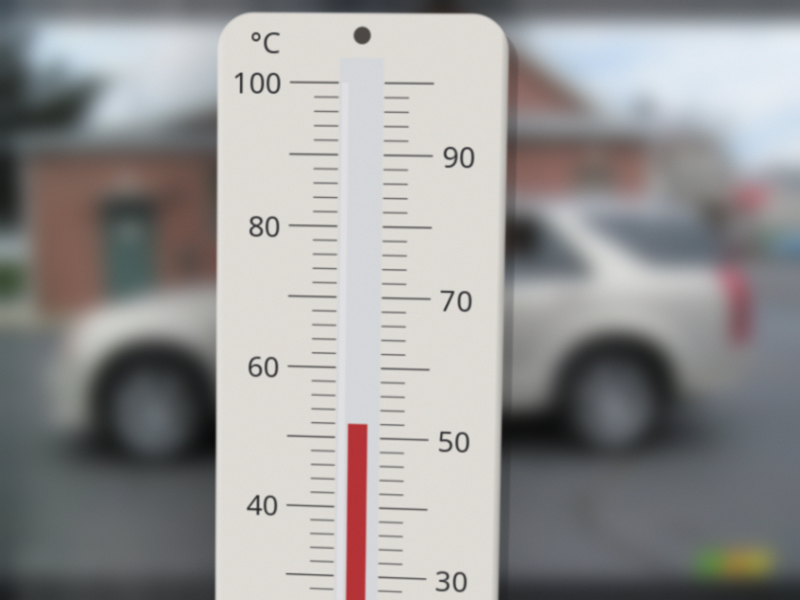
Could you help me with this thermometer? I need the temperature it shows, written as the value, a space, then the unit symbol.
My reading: 52 °C
